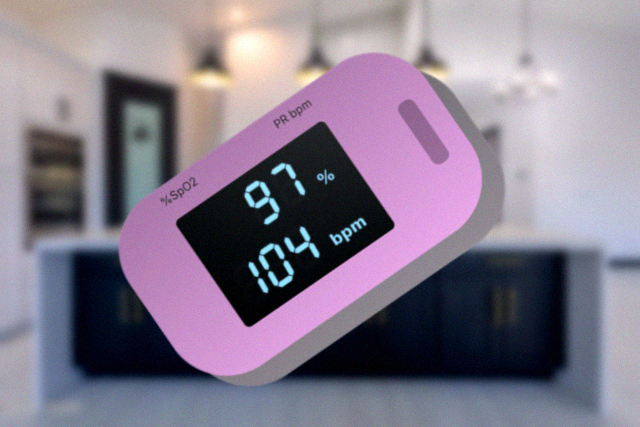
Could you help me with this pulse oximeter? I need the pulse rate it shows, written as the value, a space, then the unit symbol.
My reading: 104 bpm
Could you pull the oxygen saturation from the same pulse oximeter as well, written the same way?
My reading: 97 %
